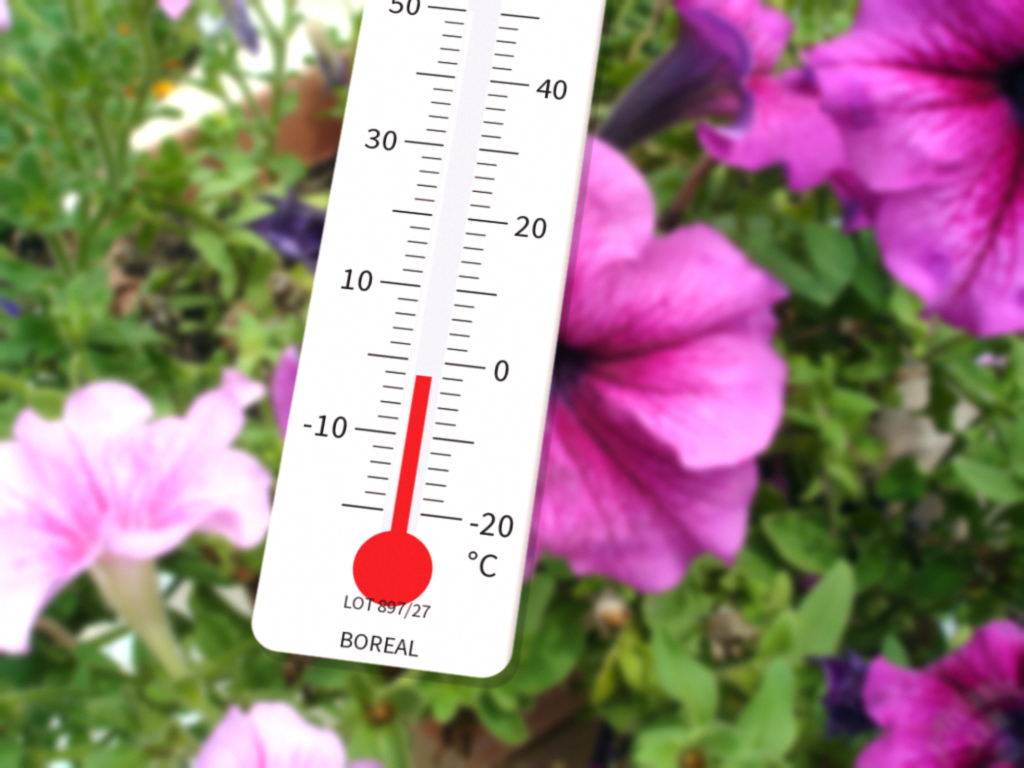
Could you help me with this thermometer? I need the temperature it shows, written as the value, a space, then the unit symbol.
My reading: -2 °C
